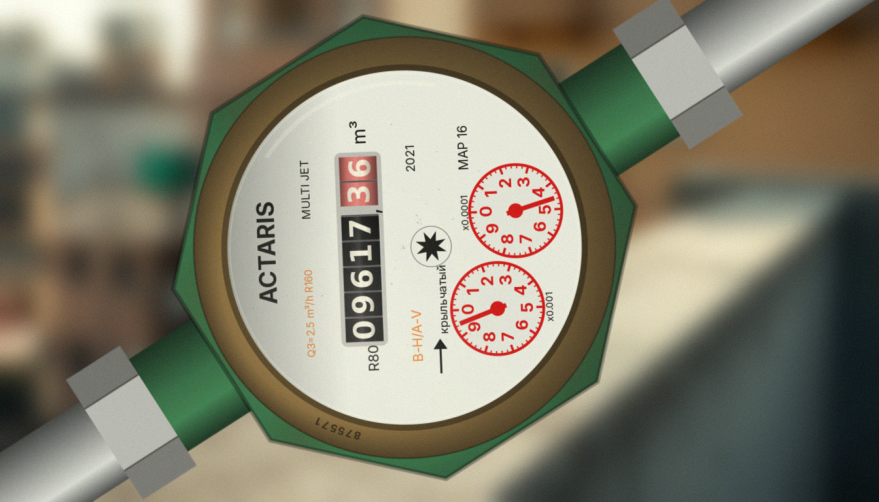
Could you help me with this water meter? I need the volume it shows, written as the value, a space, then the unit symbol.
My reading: 9617.3594 m³
